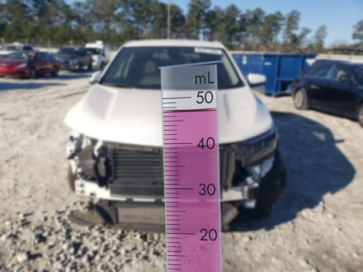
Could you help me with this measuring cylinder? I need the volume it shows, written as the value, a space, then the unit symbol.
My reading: 47 mL
